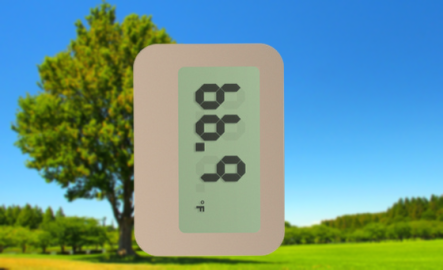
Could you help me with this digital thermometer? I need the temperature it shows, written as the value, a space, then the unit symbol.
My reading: 66.9 °F
